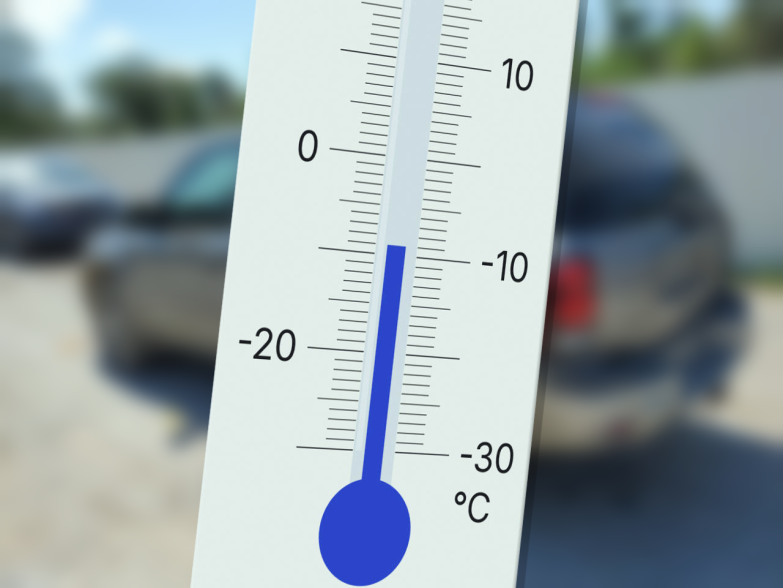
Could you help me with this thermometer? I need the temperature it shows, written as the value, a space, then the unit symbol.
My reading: -9 °C
